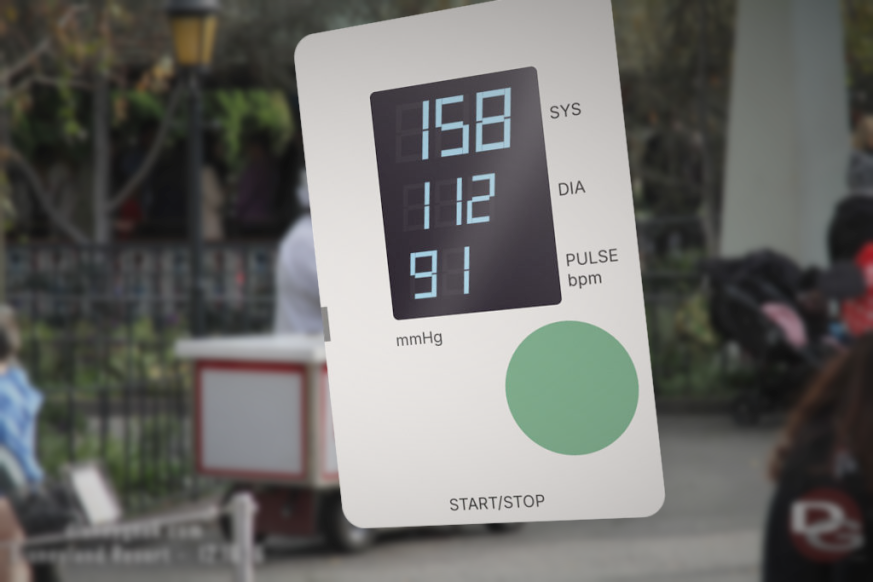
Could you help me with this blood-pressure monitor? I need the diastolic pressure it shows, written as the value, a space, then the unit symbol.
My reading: 112 mmHg
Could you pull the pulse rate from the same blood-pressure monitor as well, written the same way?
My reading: 91 bpm
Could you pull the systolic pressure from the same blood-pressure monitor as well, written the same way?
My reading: 158 mmHg
